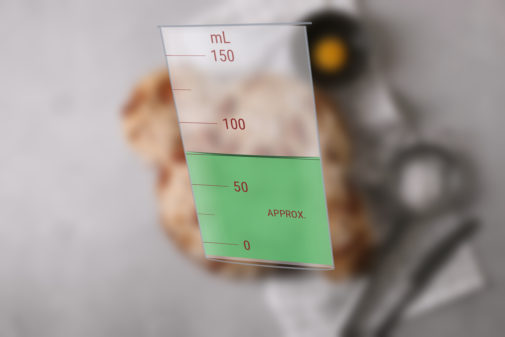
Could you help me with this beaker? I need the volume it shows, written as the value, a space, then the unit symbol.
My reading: 75 mL
